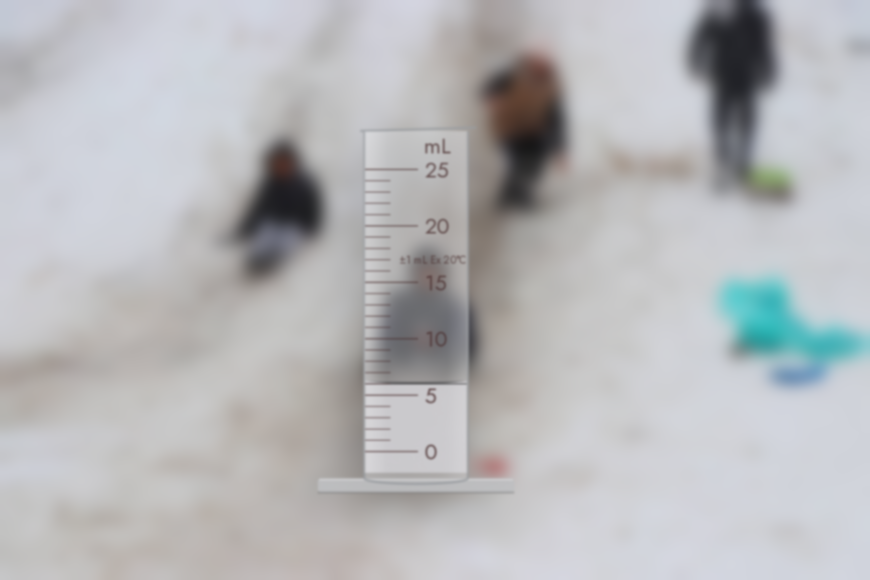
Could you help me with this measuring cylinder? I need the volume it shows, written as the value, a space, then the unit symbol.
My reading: 6 mL
